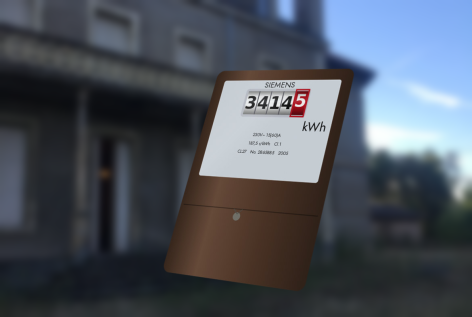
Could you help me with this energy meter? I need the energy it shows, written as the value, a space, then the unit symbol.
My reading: 3414.5 kWh
